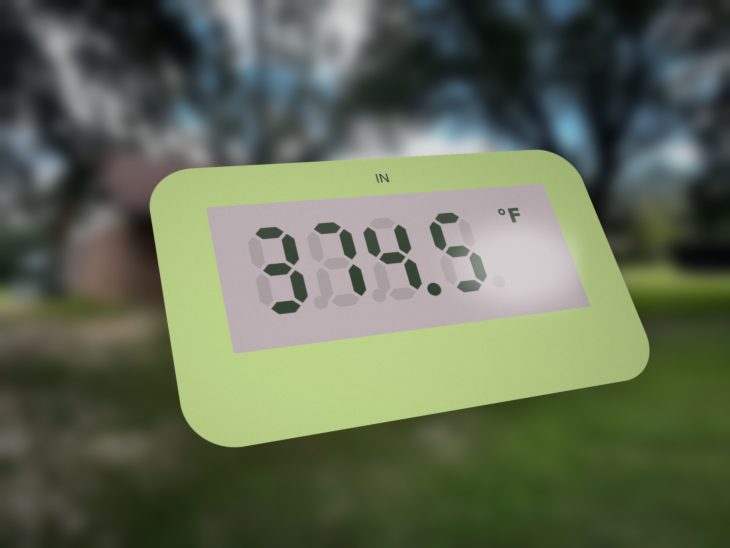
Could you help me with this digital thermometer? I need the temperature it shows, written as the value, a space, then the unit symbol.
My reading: 374.5 °F
